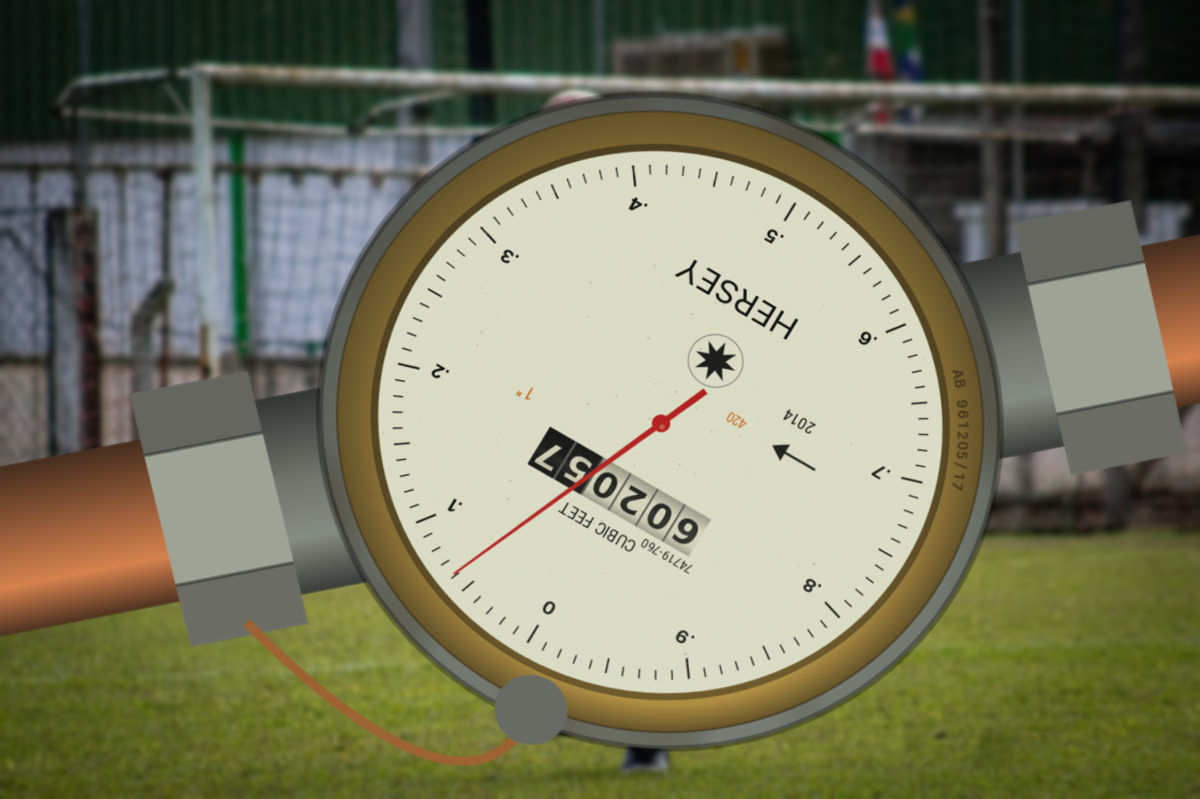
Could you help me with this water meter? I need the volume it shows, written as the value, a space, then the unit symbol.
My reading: 602057.06 ft³
